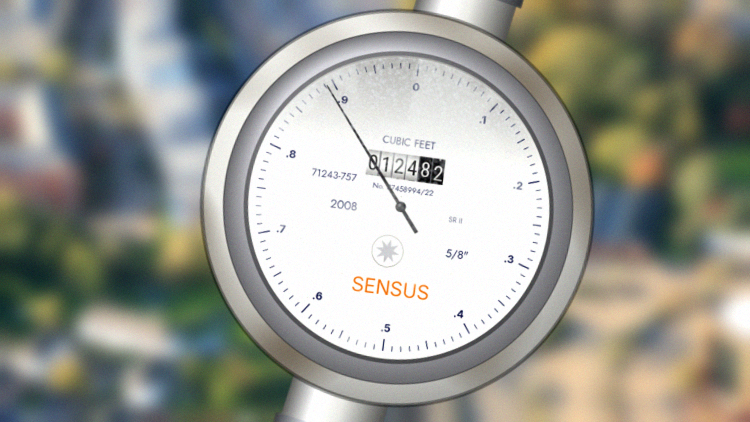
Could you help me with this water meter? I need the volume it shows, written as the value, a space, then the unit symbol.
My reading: 12481.89 ft³
